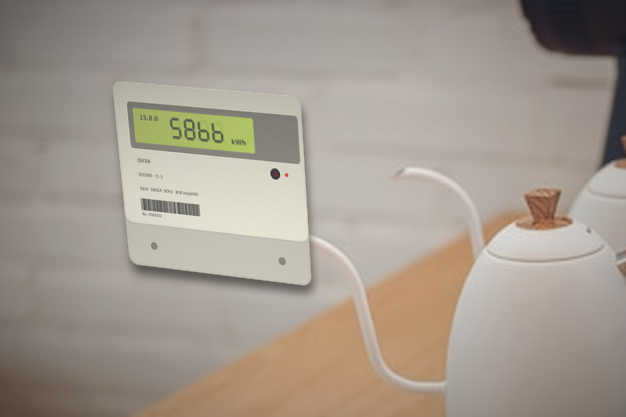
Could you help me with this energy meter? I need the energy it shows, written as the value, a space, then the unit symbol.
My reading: 5866 kWh
